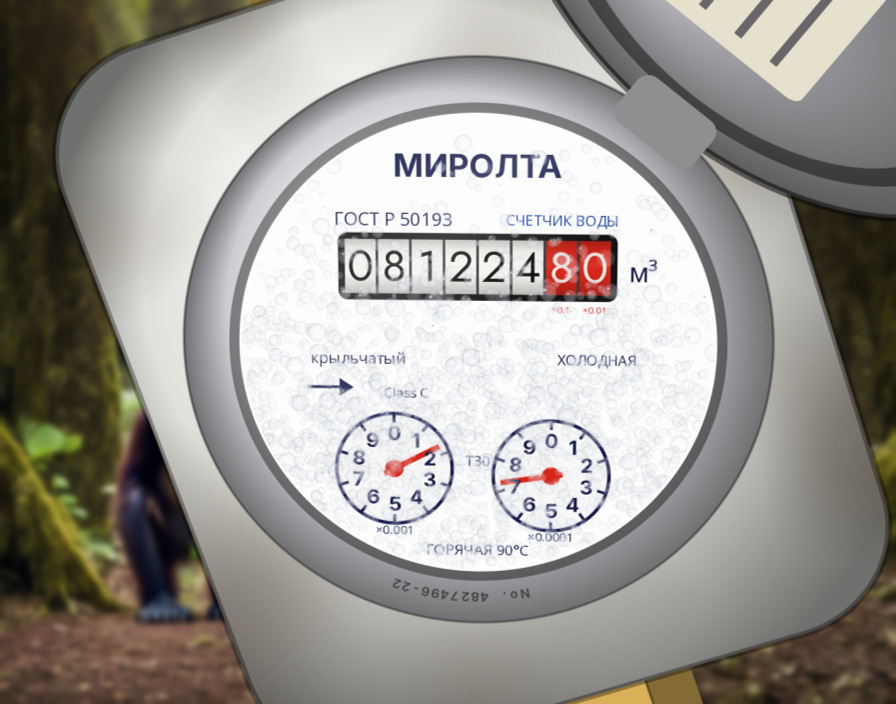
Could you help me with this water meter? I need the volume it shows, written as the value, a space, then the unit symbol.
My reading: 81224.8017 m³
